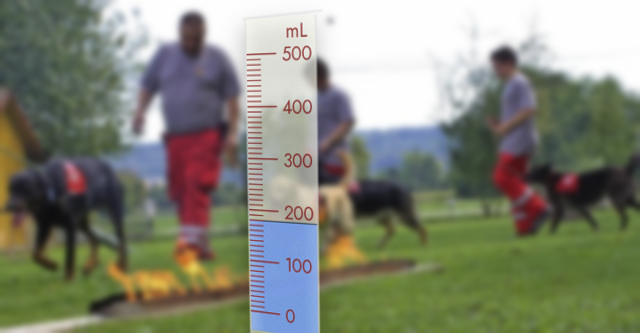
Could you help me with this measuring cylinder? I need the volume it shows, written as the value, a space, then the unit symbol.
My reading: 180 mL
